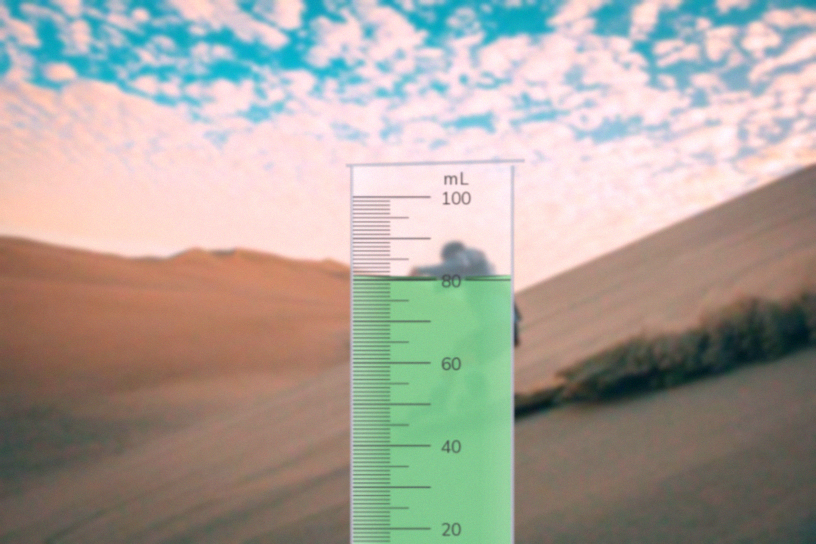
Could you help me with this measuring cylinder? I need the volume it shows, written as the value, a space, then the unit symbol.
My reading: 80 mL
